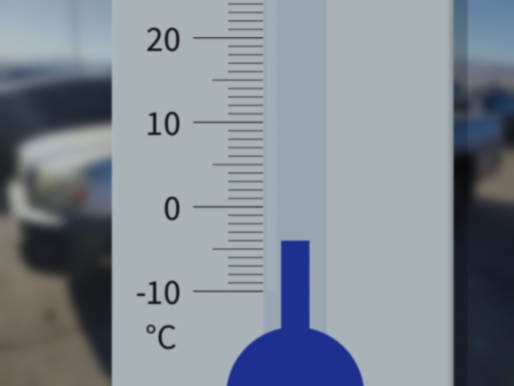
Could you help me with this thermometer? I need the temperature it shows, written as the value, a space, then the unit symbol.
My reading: -4 °C
